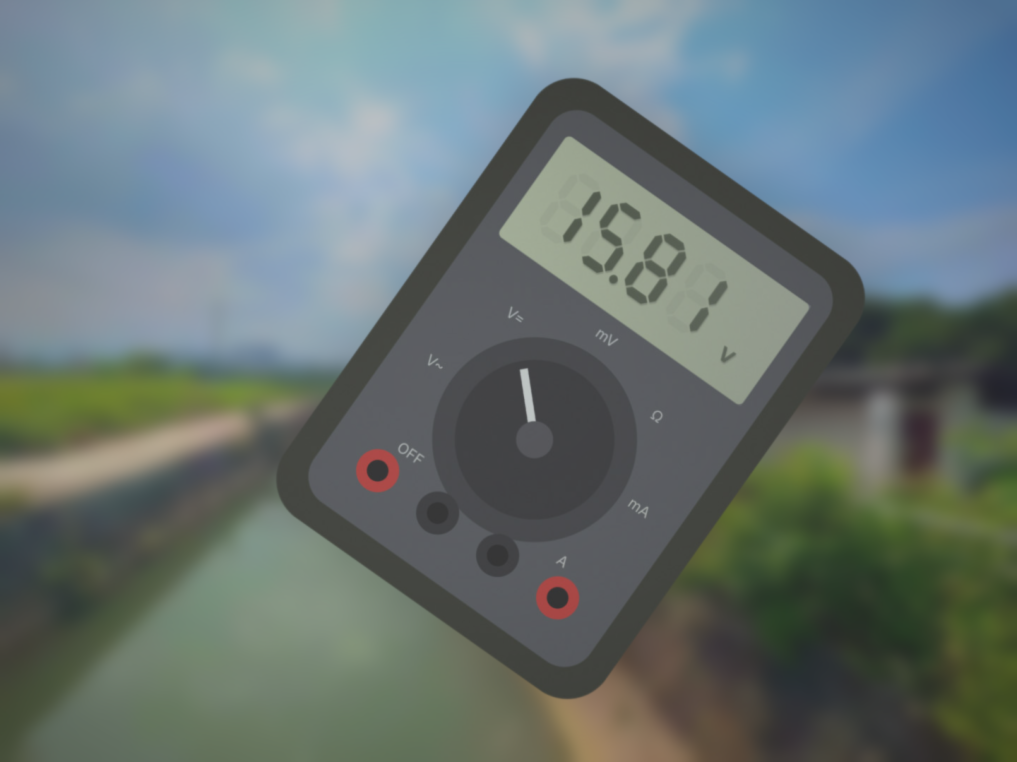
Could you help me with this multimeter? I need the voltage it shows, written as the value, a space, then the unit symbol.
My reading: 15.81 V
